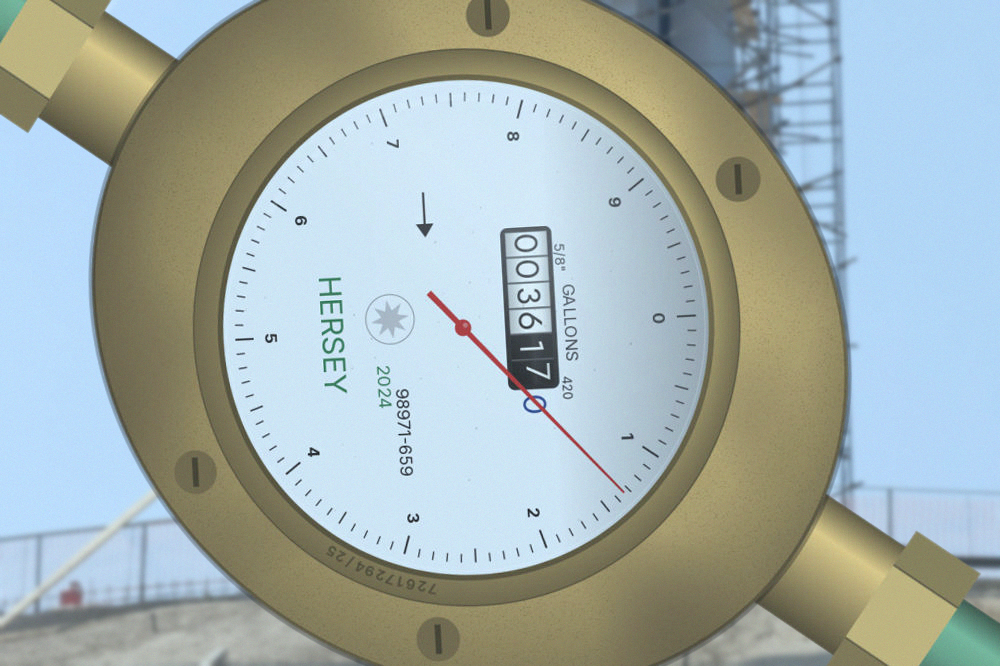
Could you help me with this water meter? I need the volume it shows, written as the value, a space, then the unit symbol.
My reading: 36171.3 gal
